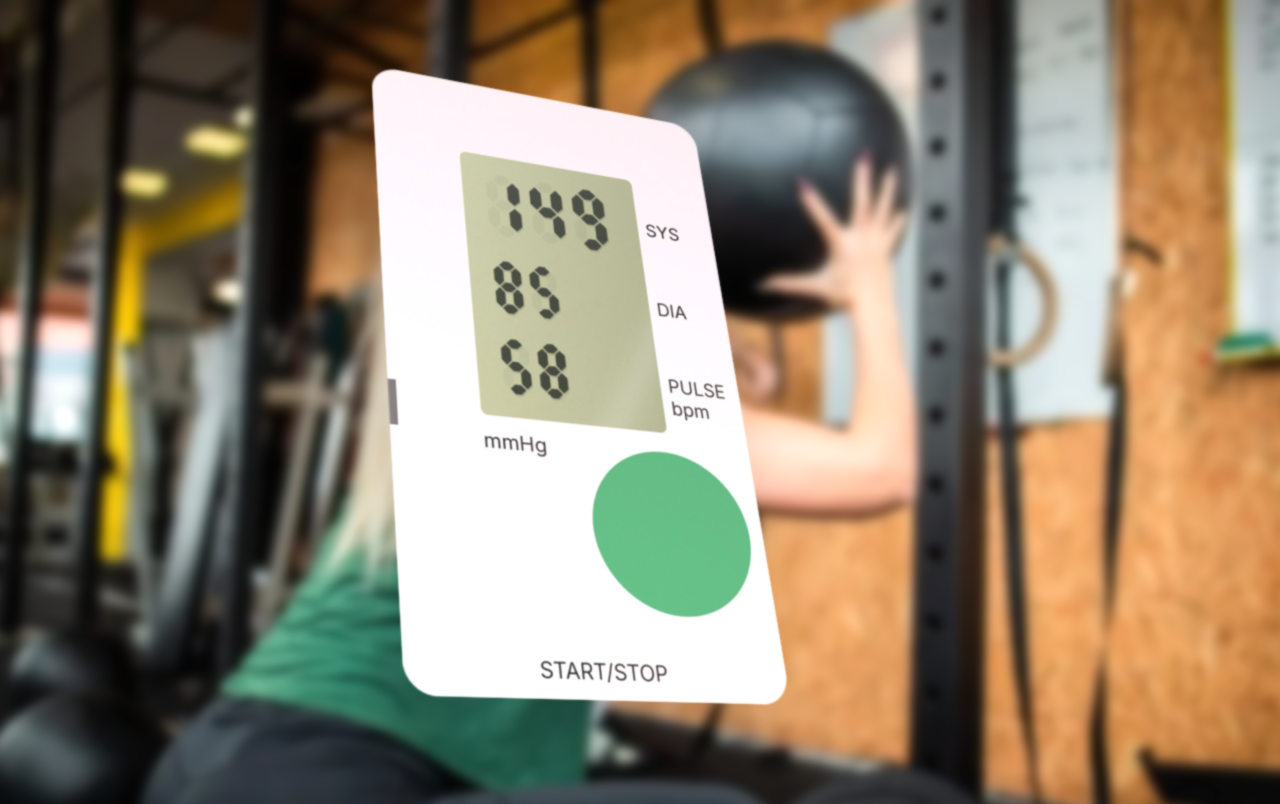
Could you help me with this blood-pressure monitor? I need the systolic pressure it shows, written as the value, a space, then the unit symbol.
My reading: 149 mmHg
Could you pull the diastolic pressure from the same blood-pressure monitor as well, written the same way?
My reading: 85 mmHg
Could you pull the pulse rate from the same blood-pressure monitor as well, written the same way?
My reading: 58 bpm
